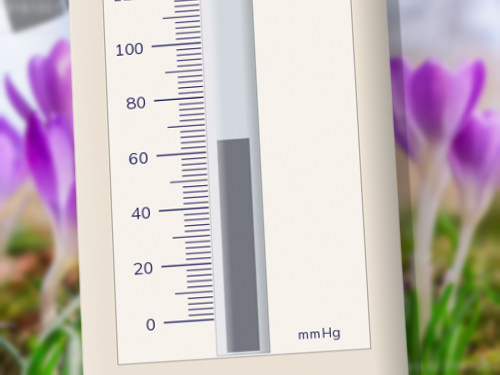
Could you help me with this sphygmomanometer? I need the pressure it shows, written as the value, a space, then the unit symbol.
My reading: 64 mmHg
